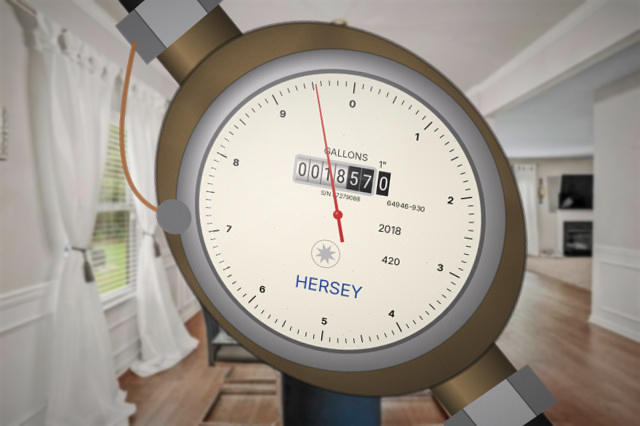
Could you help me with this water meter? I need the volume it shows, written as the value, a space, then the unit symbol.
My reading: 18569.5 gal
